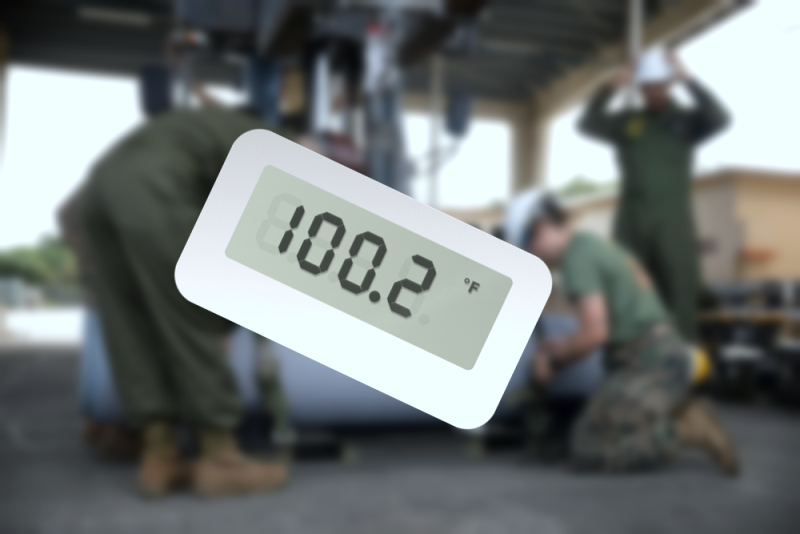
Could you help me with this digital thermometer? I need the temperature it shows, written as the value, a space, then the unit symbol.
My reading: 100.2 °F
